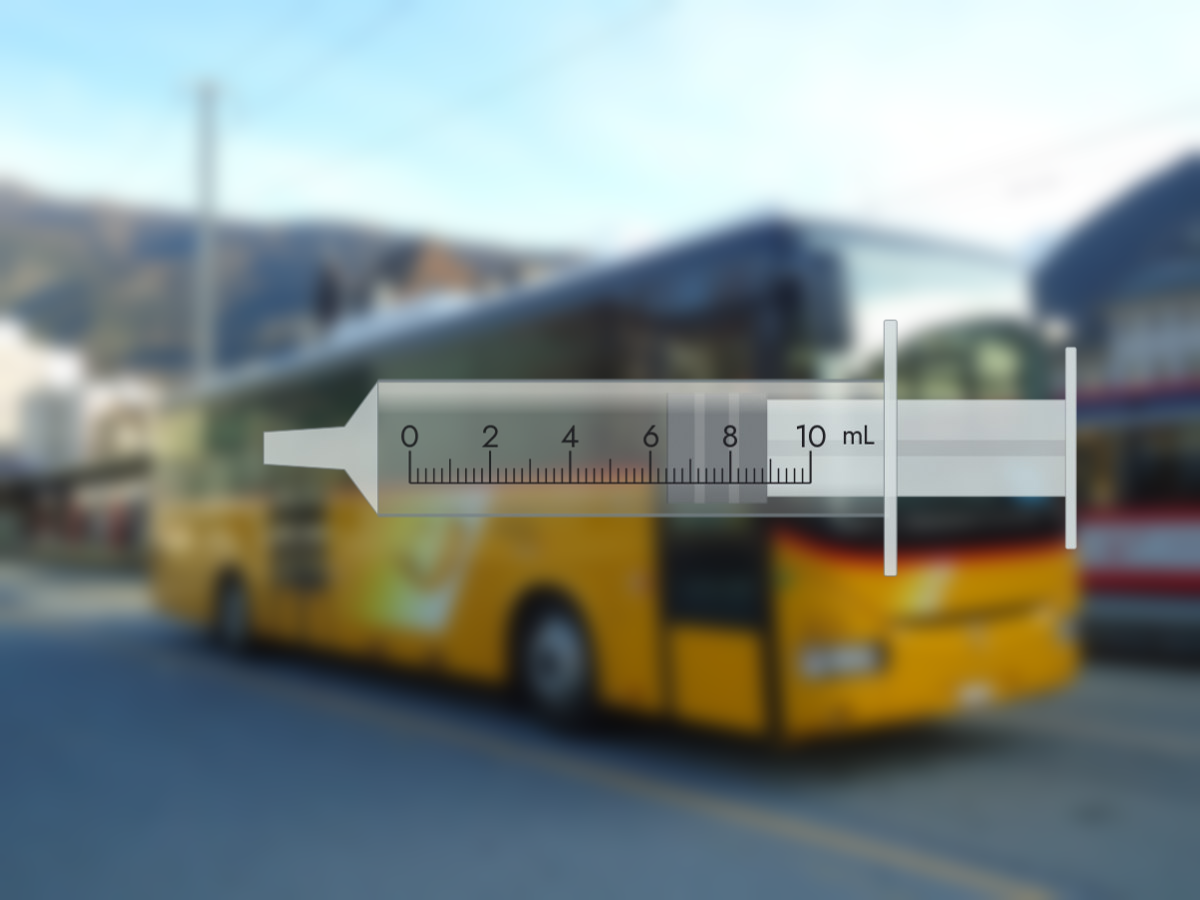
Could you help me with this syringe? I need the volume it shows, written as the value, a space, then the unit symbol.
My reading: 6.4 mL
